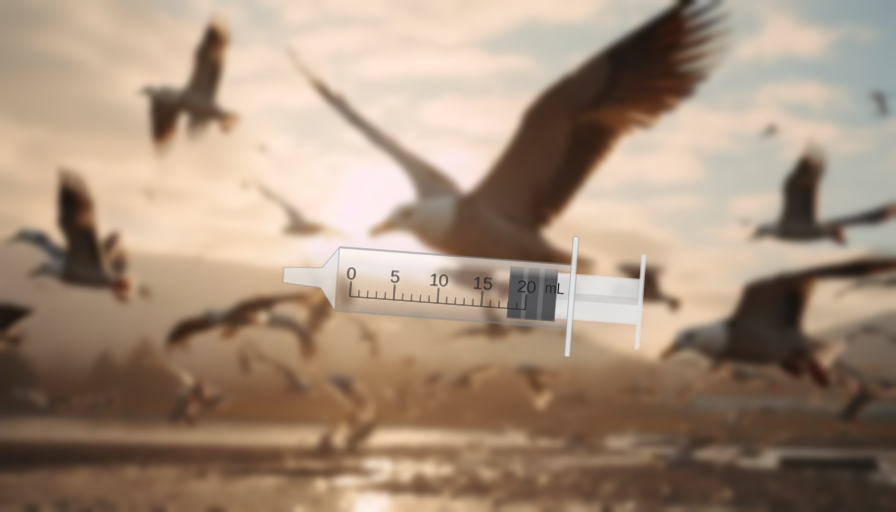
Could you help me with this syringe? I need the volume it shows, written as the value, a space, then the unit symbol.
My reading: 18 mL
